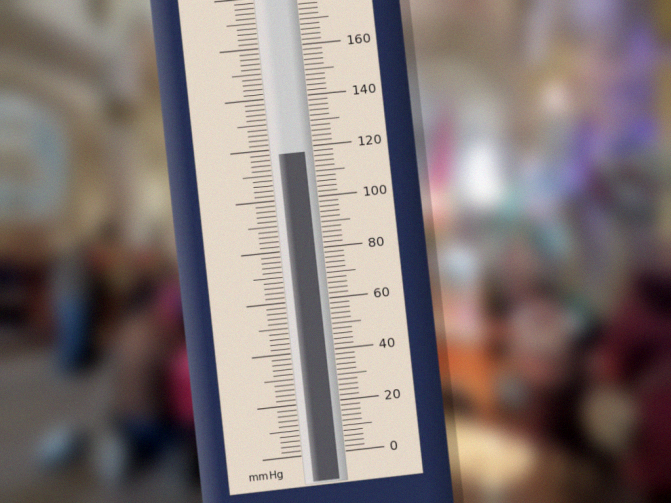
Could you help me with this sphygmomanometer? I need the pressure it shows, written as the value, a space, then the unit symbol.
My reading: 118 mmHg
